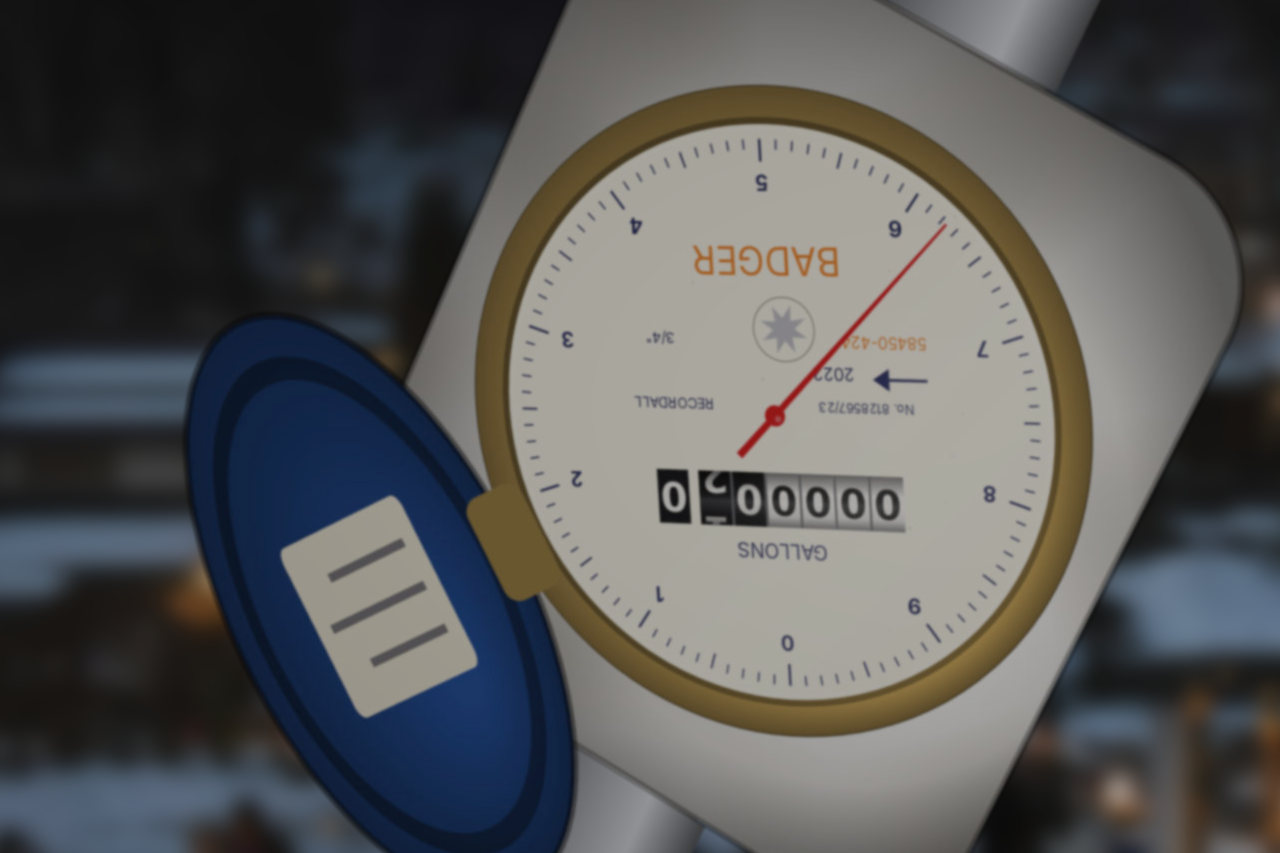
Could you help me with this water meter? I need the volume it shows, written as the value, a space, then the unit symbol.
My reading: 16.2 gal
